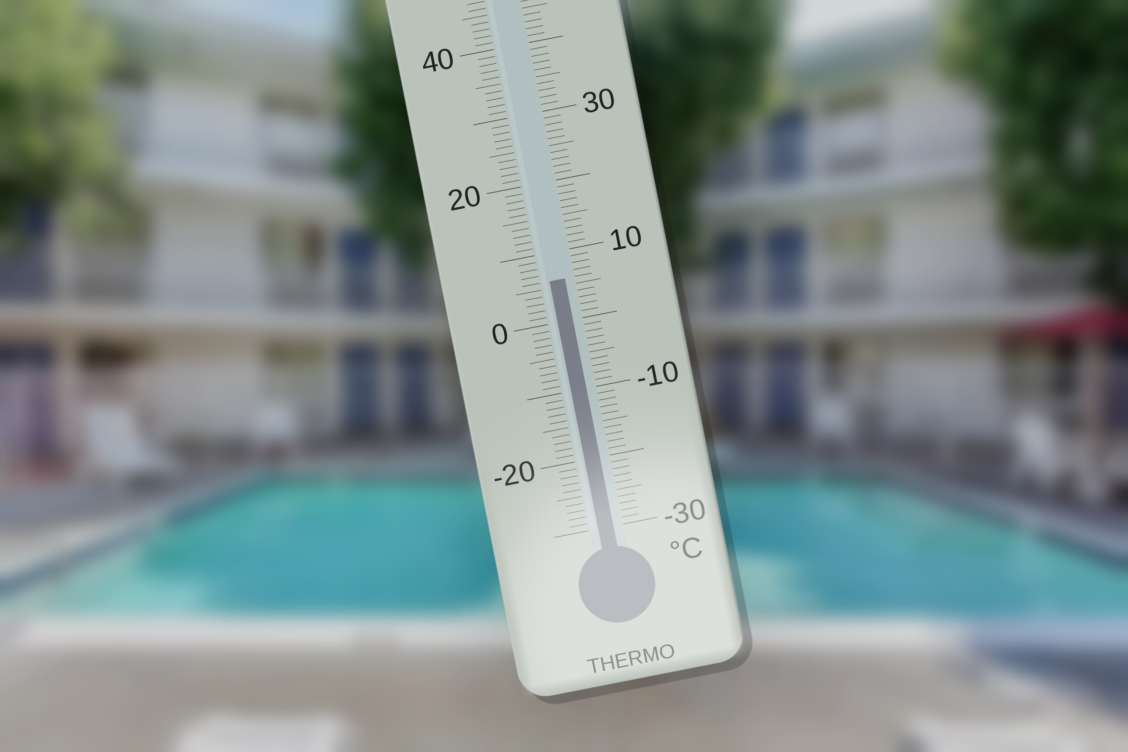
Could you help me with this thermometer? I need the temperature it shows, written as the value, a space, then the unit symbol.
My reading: 6 °C
